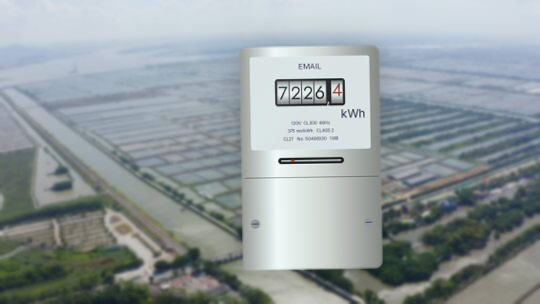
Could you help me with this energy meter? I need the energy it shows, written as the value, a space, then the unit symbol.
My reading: 7226.4 kWh
